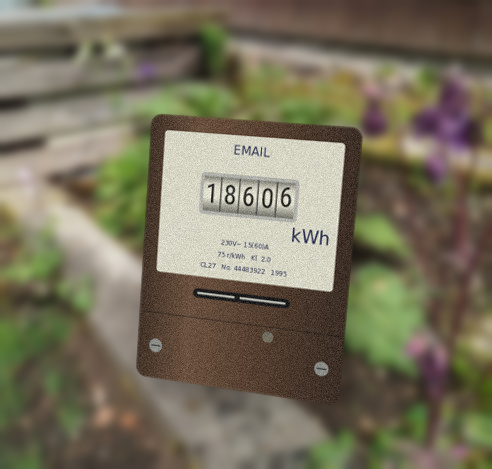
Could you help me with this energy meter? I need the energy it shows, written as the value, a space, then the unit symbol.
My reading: 18606 kWh
